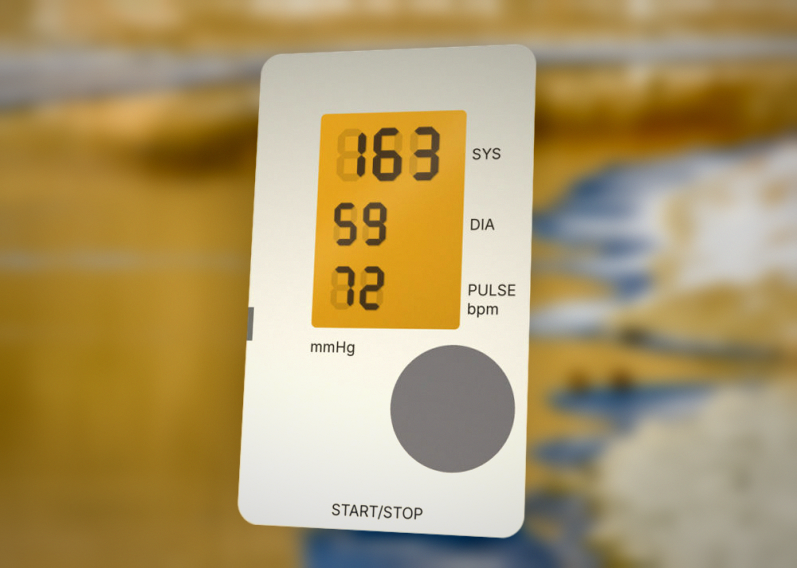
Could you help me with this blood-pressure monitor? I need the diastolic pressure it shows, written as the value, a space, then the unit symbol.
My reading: 59 mmHg
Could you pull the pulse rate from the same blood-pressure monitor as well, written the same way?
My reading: 72 bpm
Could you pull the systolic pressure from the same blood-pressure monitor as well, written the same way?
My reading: 163 mmHg
